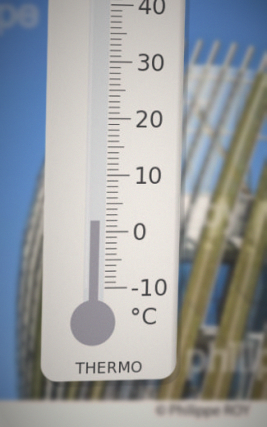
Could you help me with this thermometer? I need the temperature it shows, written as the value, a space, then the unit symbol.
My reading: 2 °C
